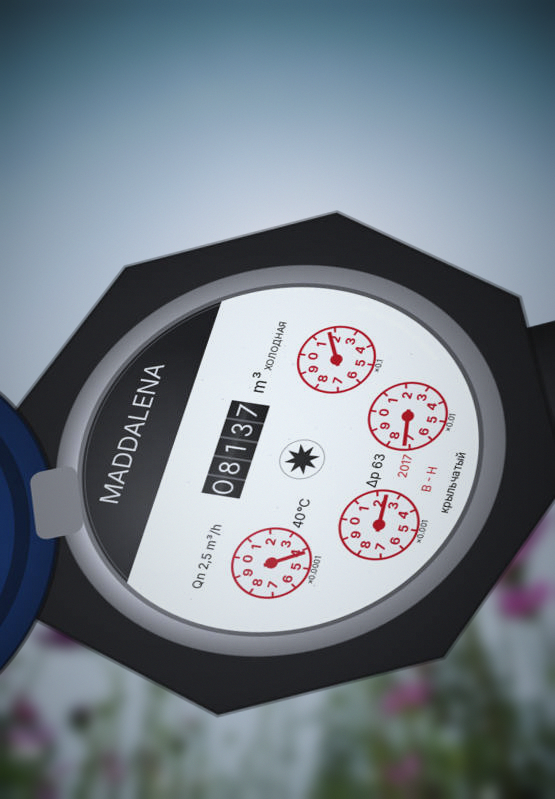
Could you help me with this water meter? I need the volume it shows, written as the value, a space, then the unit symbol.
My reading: 8137.1724 m³
